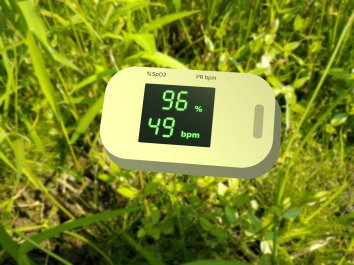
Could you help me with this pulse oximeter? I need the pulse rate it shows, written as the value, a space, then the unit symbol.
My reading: 49 bpm
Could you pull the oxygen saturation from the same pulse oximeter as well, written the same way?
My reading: 96 %
